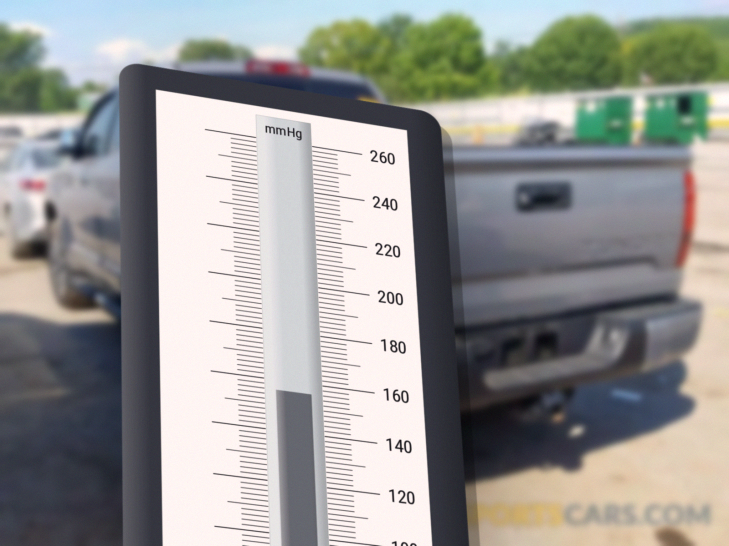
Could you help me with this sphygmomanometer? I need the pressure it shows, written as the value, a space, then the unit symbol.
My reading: 156 mmHg
